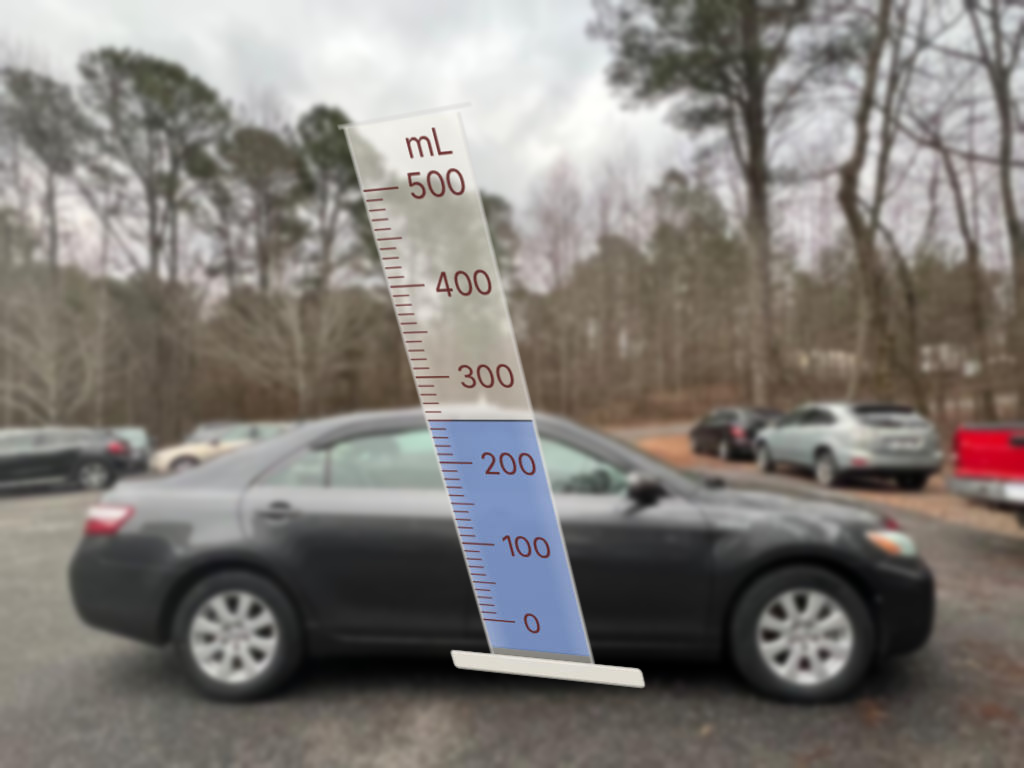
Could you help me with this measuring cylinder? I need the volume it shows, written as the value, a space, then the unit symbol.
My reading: 250 mL
